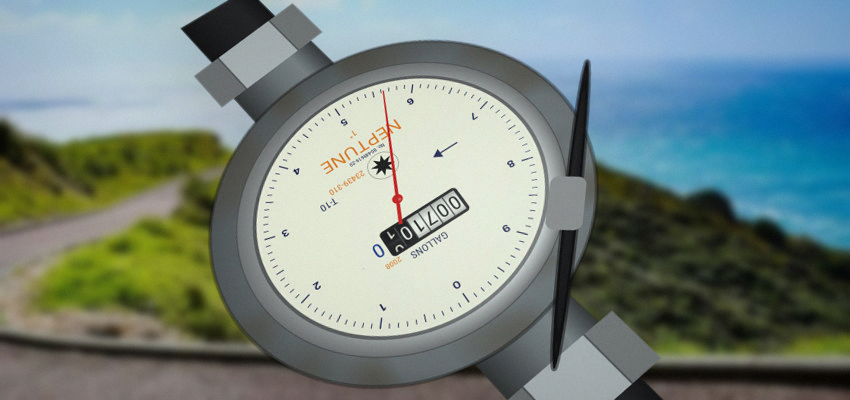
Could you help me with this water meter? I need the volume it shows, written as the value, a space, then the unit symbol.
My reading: 71005.6 gal
